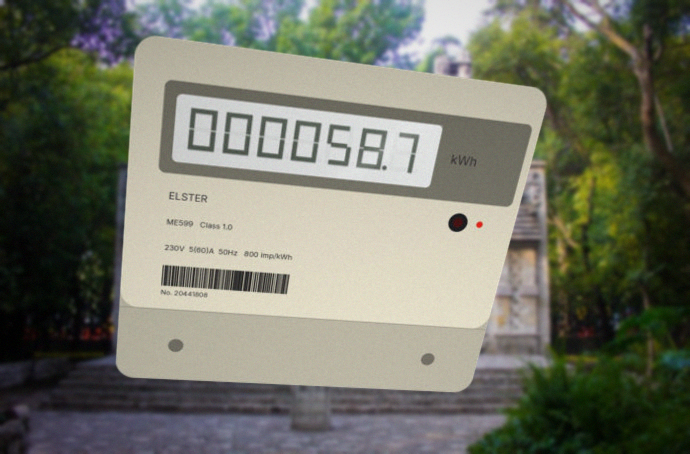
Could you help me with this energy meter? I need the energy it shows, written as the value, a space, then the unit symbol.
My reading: 58.7 kWh
